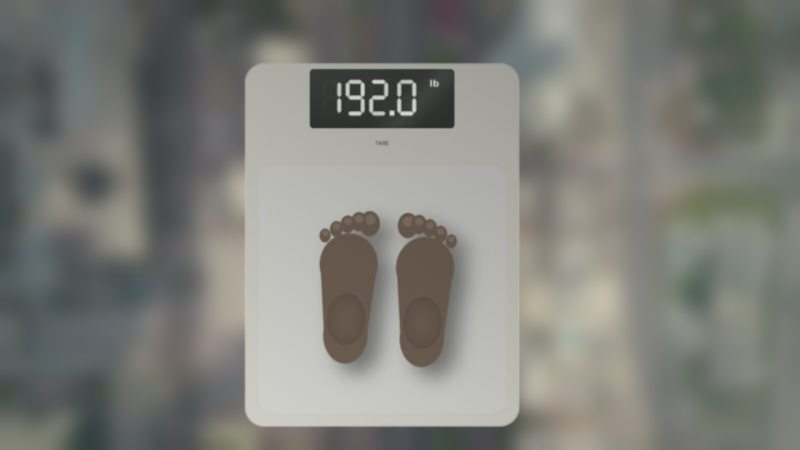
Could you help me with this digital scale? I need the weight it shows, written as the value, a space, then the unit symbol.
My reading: 192.0 lb
